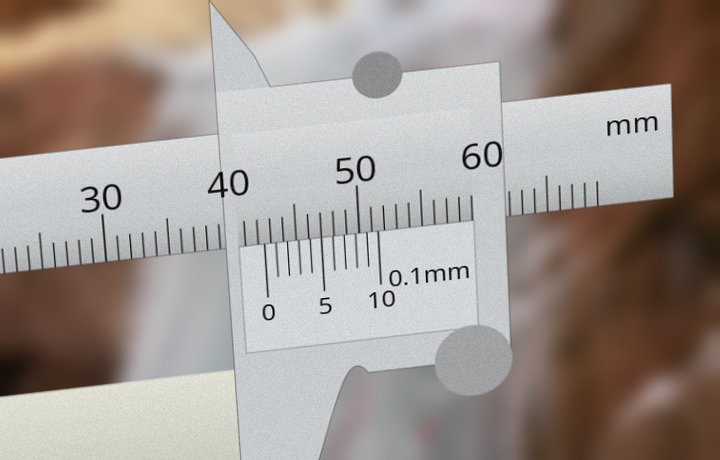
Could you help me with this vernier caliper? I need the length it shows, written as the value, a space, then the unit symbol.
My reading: 42.5 mm
